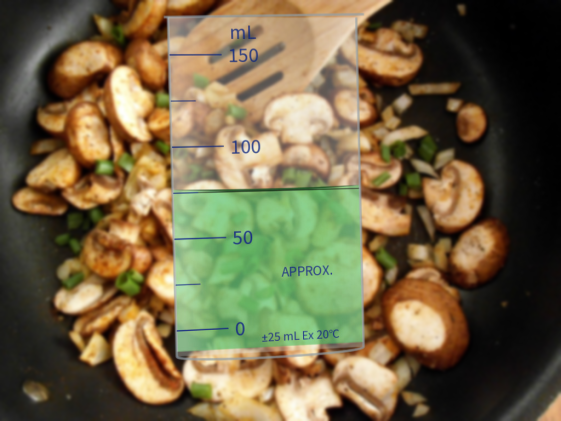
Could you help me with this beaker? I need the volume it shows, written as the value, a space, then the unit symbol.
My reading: 75 mL
